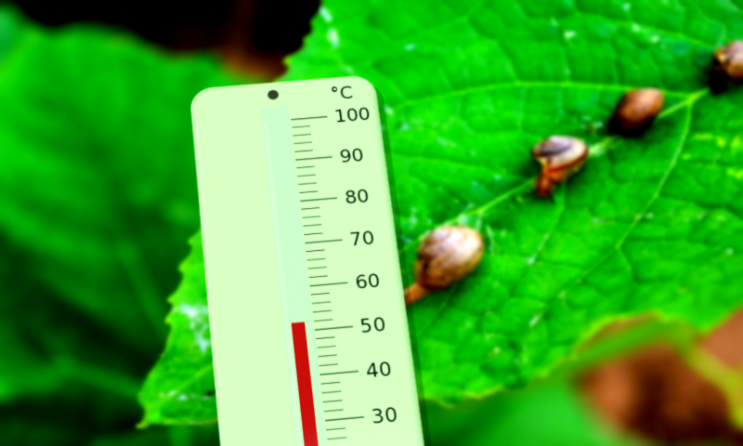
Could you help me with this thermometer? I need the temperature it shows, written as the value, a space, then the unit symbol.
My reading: 52 °C
